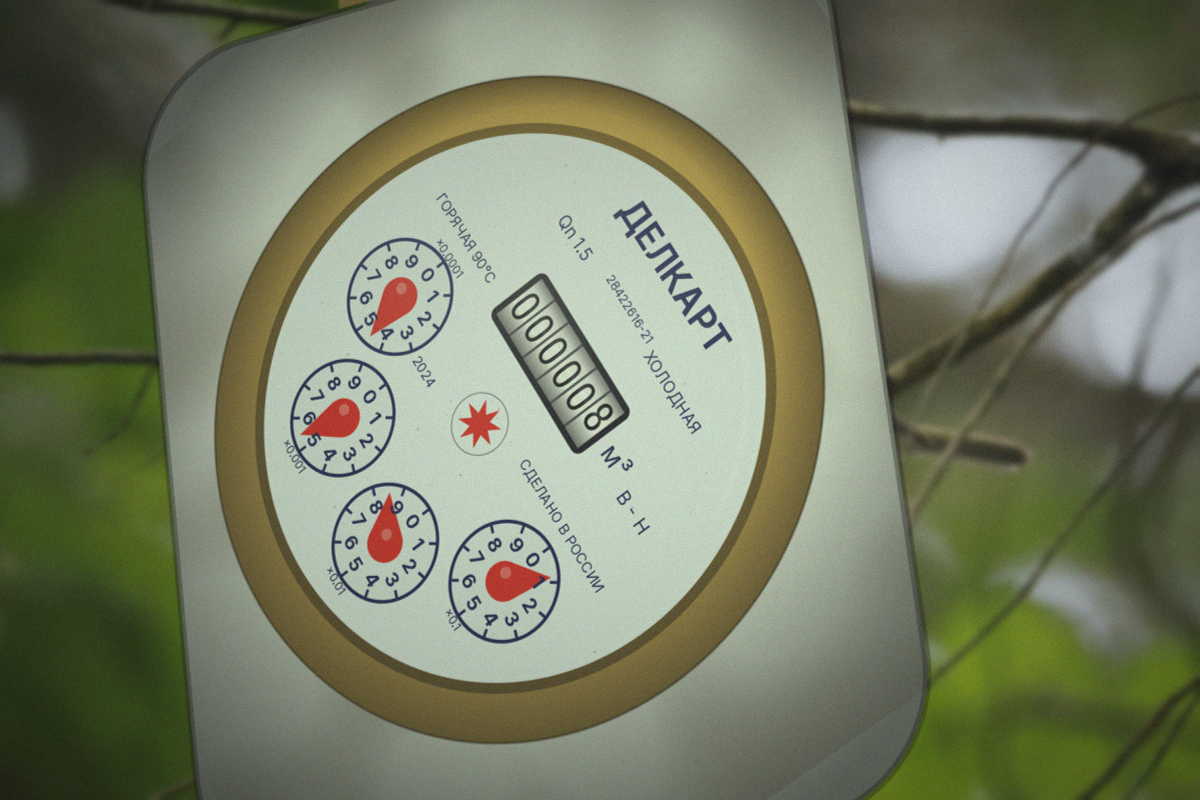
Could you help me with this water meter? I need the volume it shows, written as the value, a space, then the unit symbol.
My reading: 8.0854 m³
